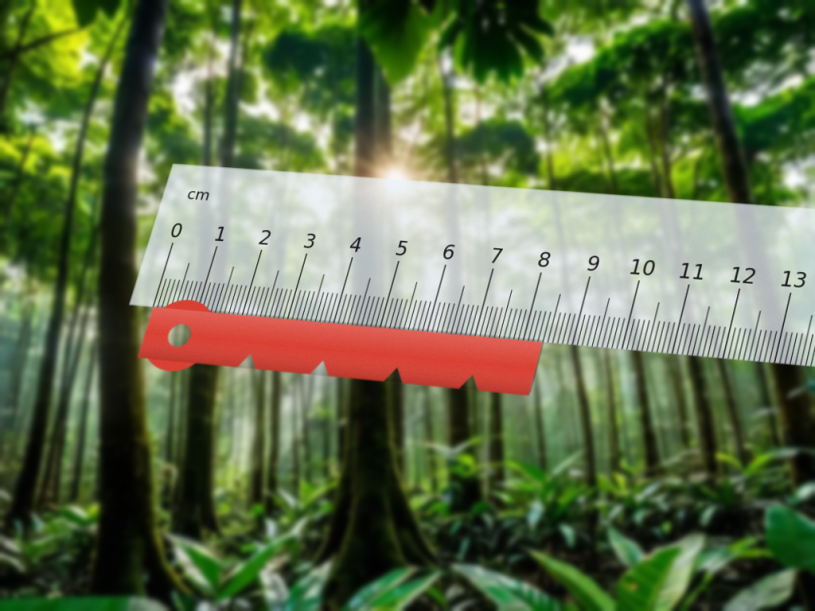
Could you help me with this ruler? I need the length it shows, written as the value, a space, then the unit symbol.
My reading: 8.4 cm
